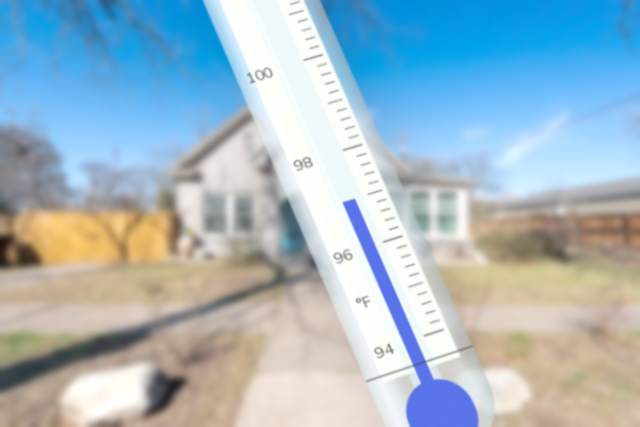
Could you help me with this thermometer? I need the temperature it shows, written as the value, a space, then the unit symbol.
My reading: 97 °F
